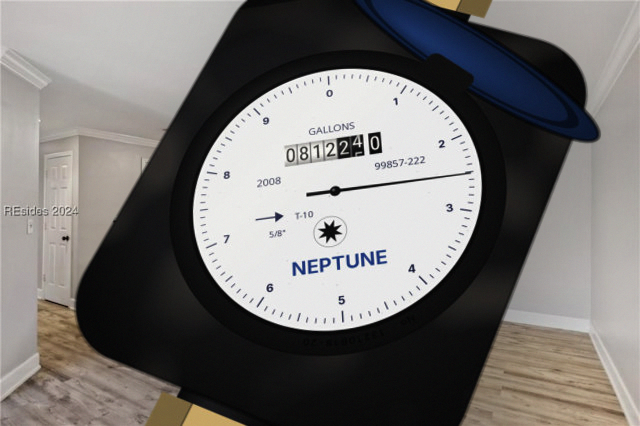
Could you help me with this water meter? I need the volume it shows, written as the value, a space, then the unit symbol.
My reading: 812242.5 gal
